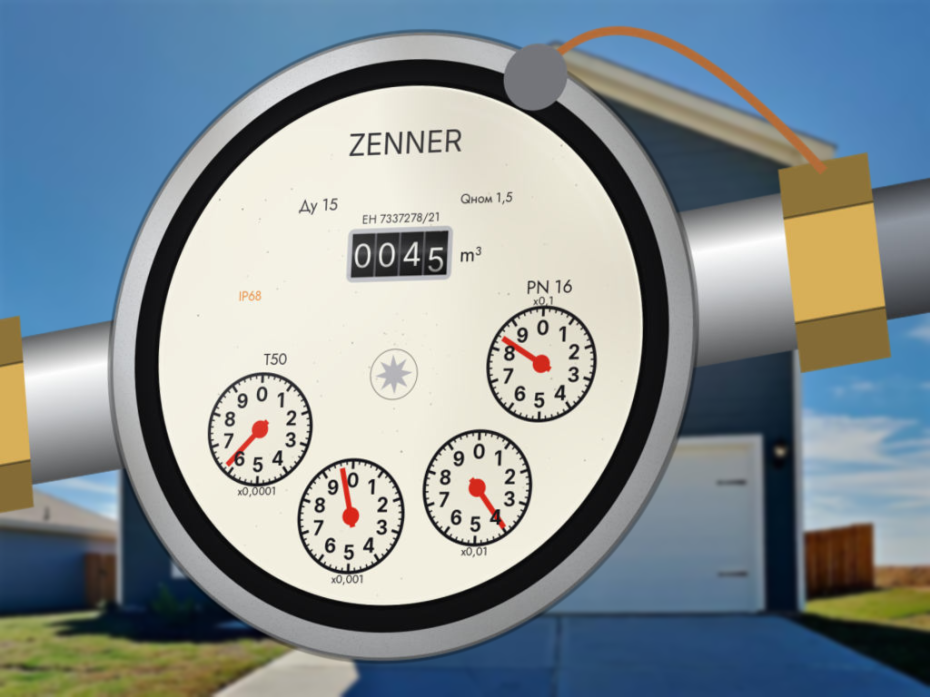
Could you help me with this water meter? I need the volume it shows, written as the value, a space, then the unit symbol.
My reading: 44.8396 m³
